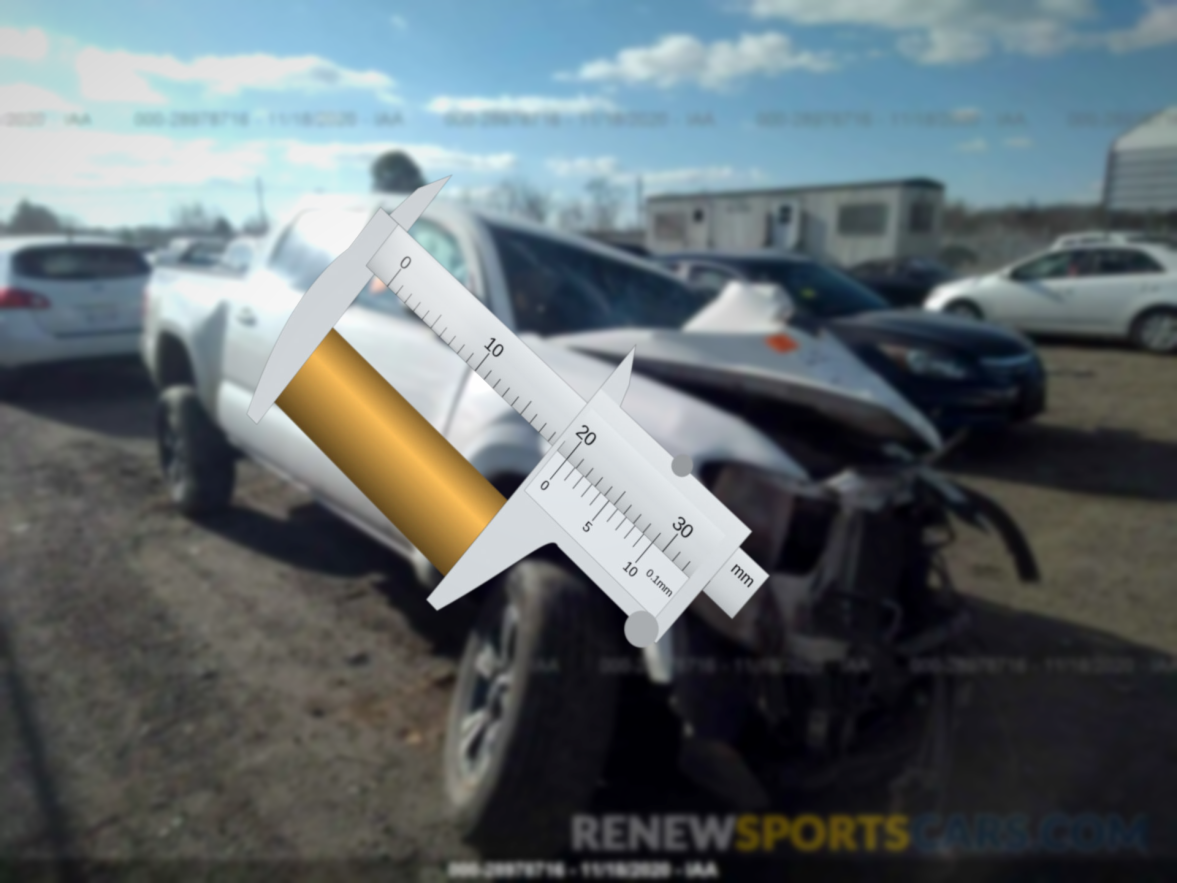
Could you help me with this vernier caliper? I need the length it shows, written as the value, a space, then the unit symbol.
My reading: 20.0 mm
